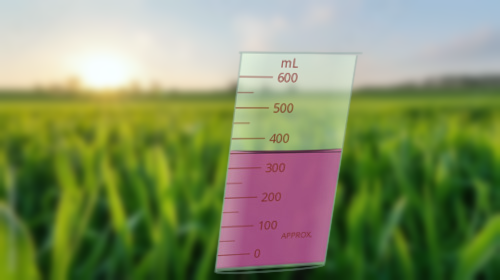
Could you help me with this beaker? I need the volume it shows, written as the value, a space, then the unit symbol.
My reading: 350 mL
